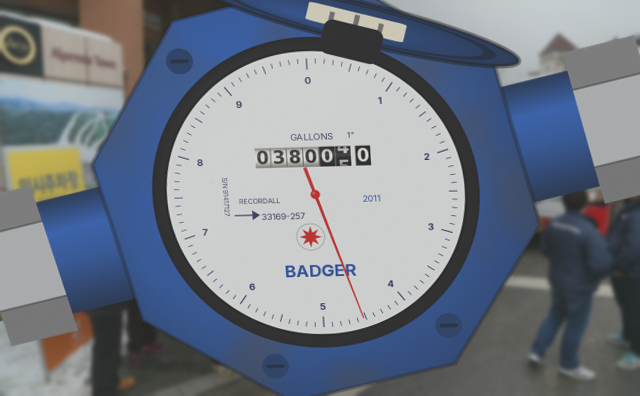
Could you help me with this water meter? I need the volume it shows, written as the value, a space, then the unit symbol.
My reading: 380044.5 gal
